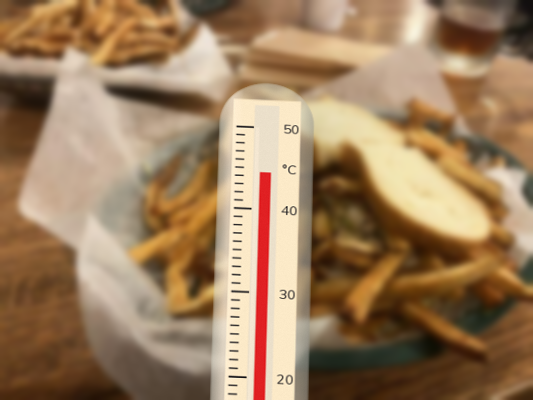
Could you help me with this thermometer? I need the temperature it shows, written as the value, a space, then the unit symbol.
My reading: 44.5 °C
